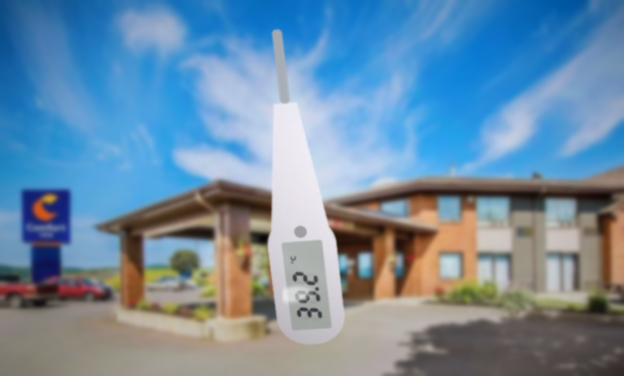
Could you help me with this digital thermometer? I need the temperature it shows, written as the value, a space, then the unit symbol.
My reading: 39.2 °C
